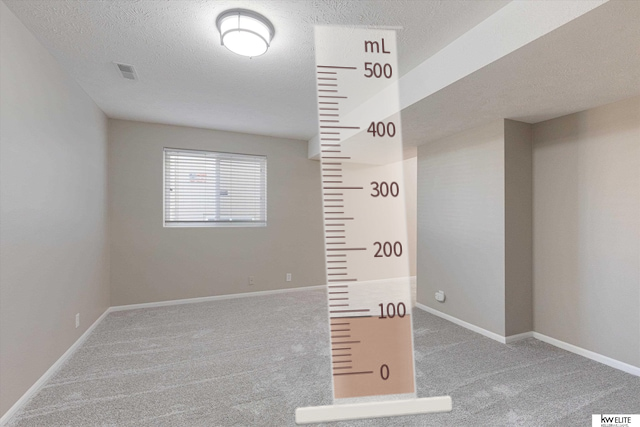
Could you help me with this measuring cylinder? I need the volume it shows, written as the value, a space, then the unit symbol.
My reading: 90 mL
